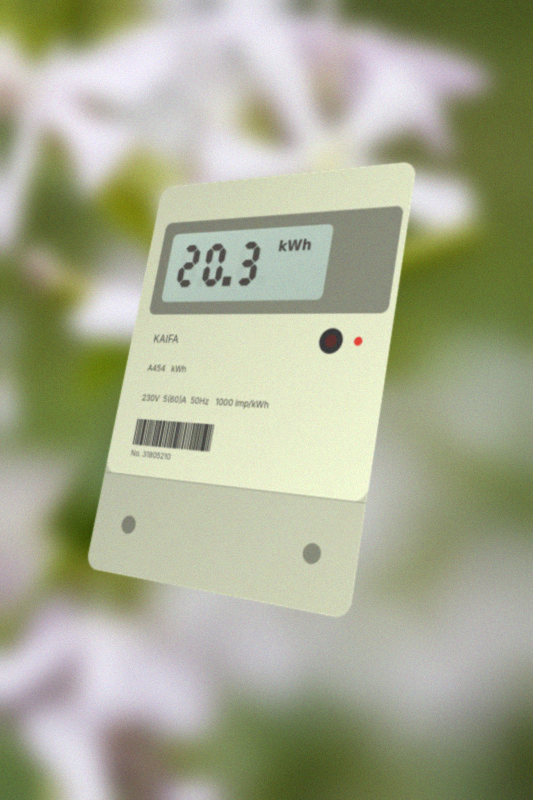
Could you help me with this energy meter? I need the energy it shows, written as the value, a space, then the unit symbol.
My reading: 20.3 kWh
